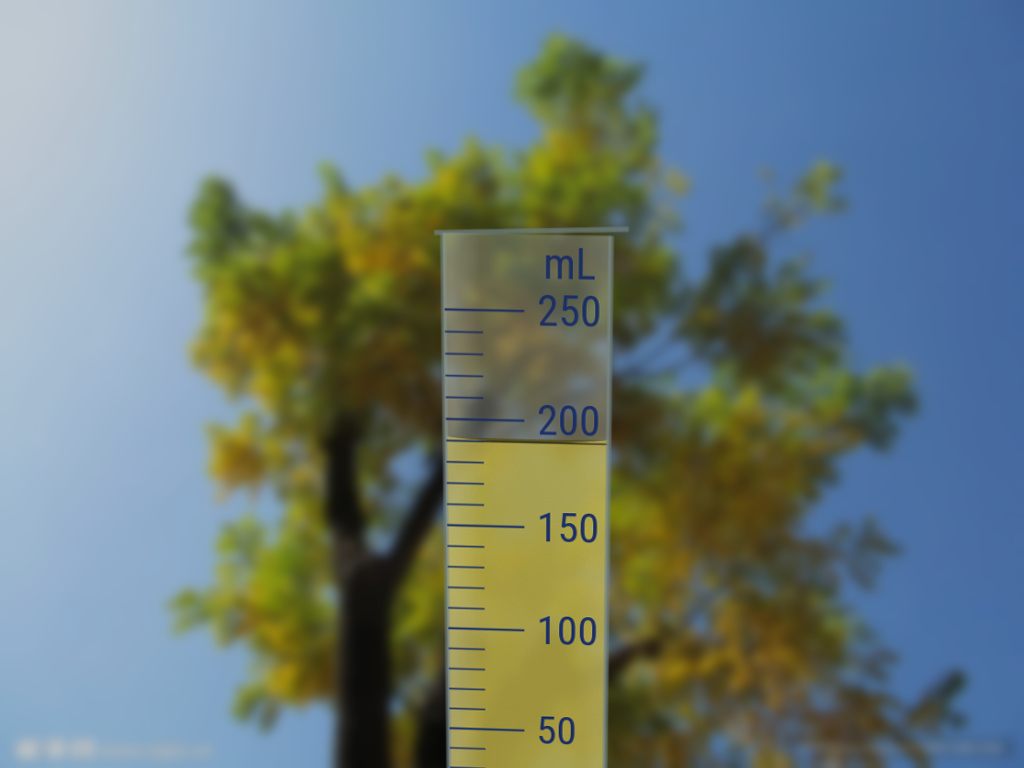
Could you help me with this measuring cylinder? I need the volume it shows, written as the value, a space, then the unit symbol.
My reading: 190 mL
